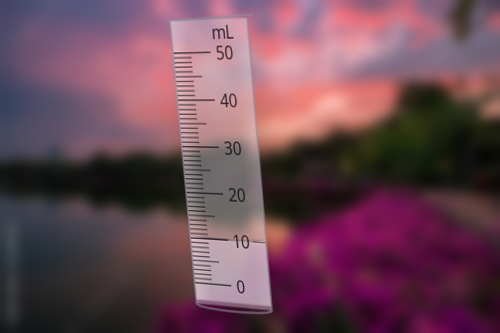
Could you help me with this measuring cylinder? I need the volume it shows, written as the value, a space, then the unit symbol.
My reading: 10 mL
